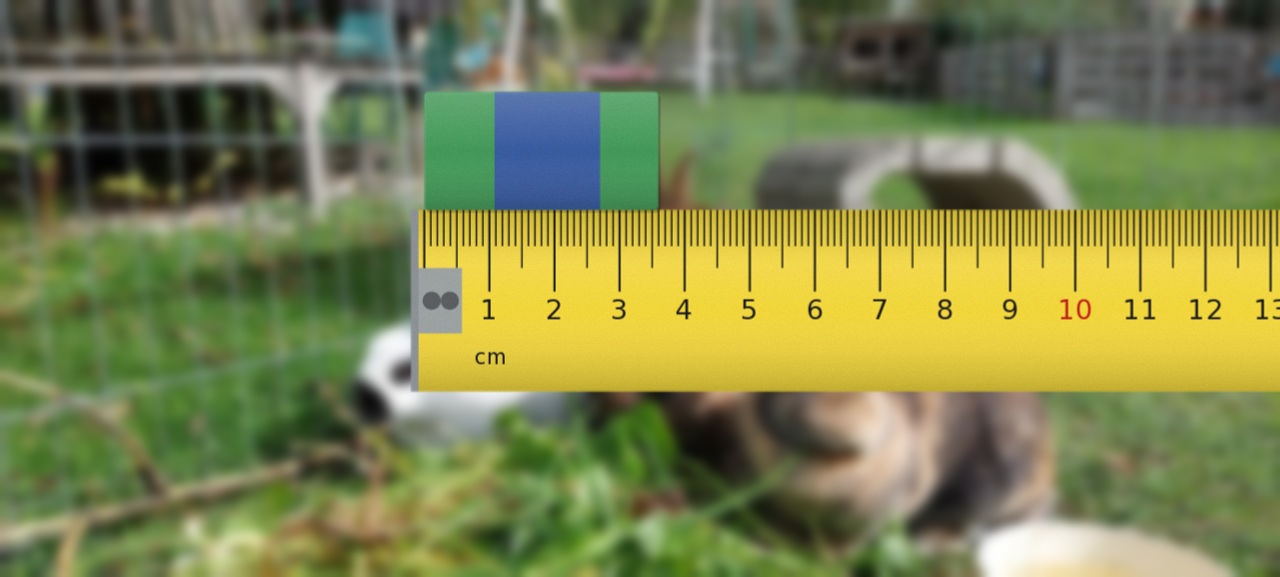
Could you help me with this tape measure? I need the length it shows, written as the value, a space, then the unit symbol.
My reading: 3.6 cm
